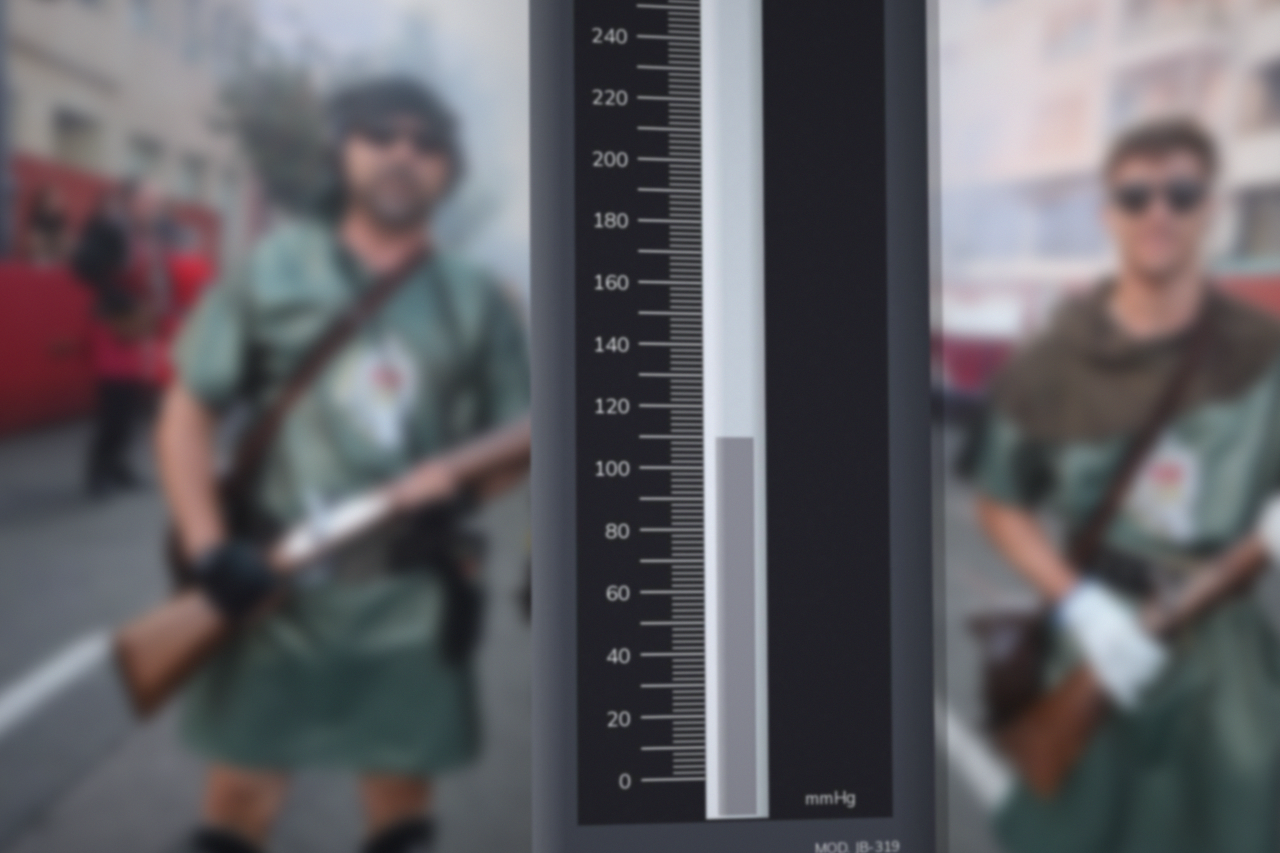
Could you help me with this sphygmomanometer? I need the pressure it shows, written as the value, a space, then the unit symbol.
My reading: 110 mmHg
